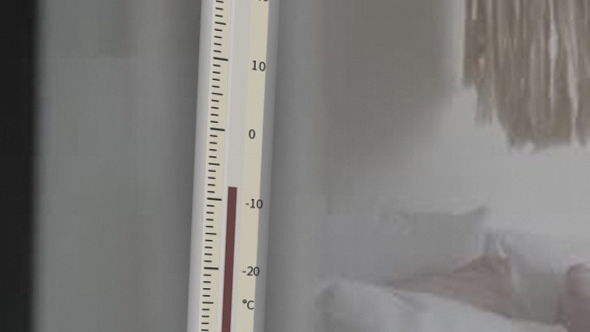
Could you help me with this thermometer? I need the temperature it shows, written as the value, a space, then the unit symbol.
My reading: -8 °C
